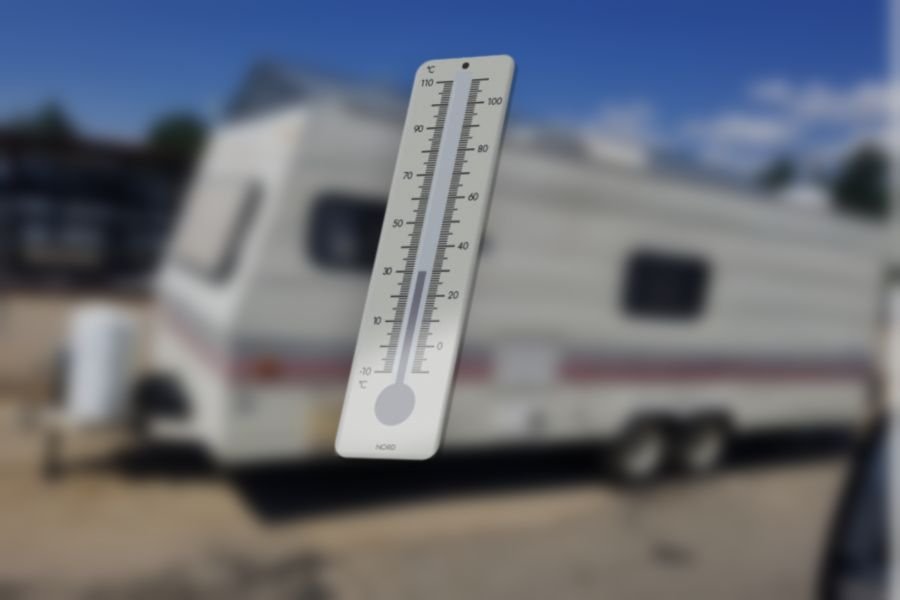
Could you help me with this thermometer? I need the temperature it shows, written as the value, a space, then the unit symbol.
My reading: 30 °C
